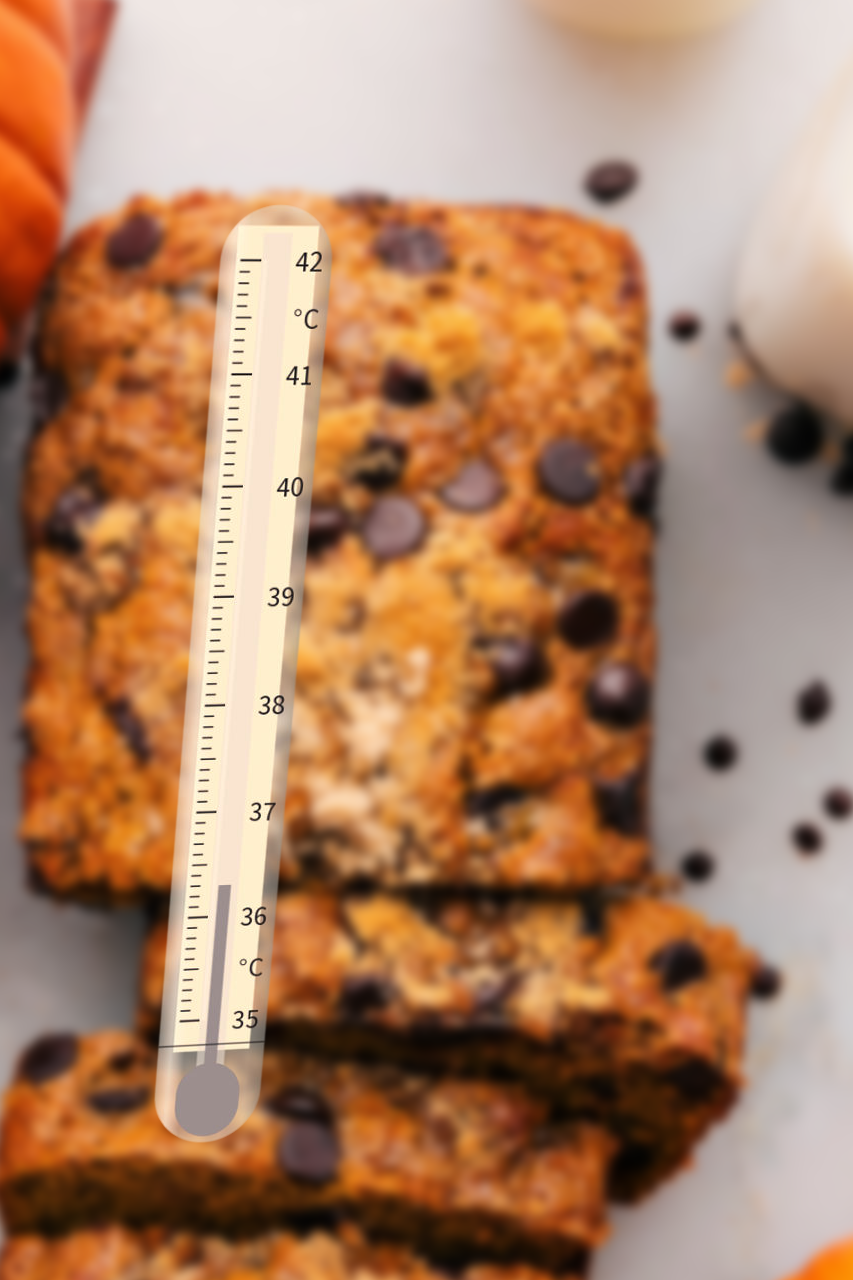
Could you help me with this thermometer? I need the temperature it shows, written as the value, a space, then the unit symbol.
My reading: 36.3 °C
